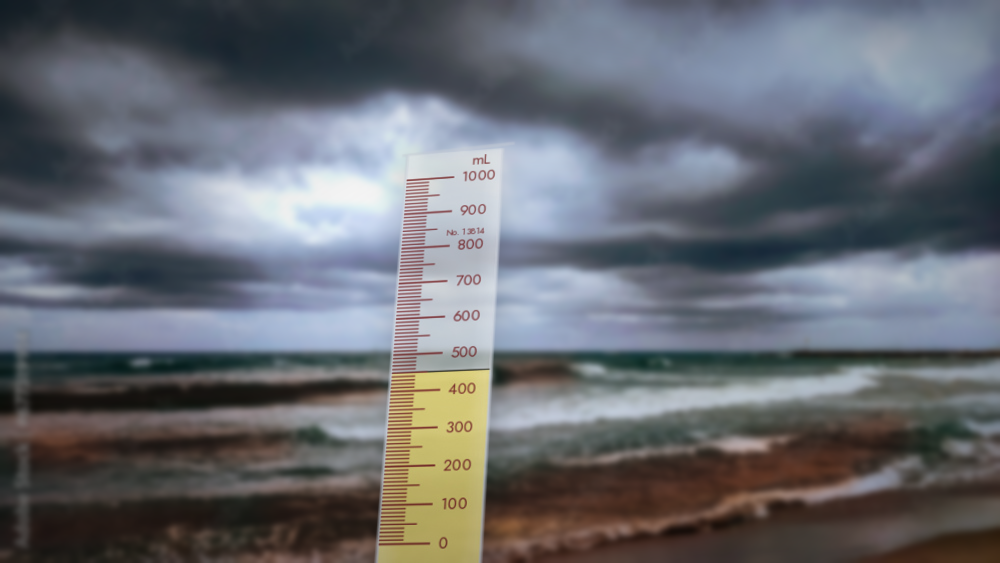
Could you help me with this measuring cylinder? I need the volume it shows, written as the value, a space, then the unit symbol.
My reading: 450 mL
